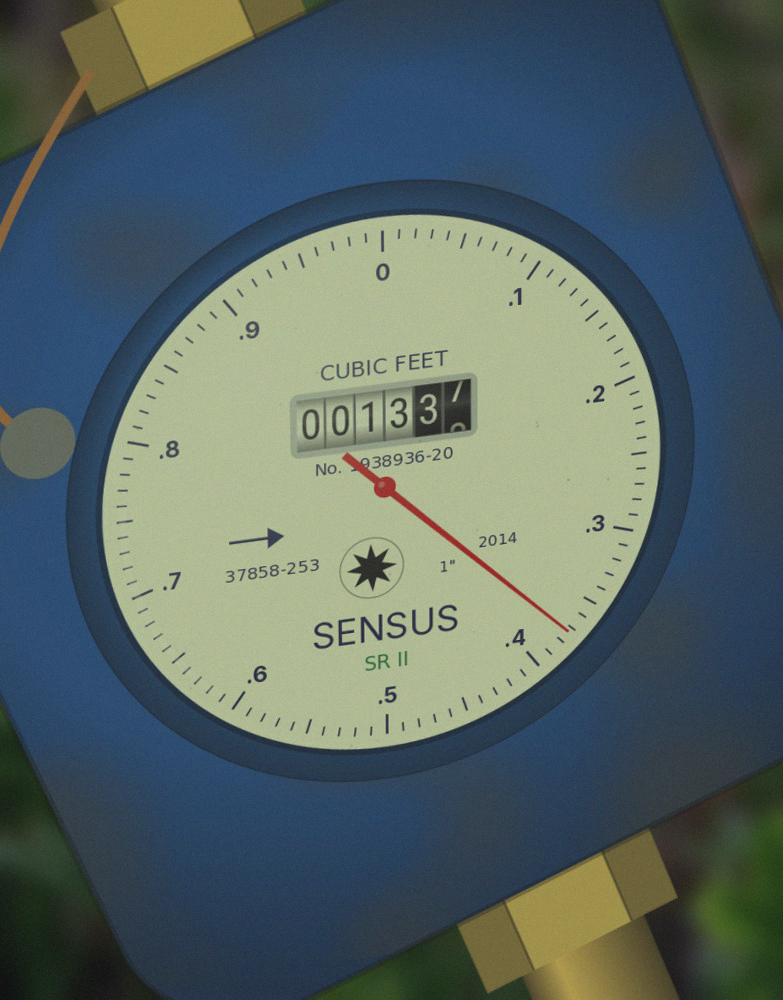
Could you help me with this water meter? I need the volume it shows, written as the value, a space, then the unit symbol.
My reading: 1337.37 ft³
